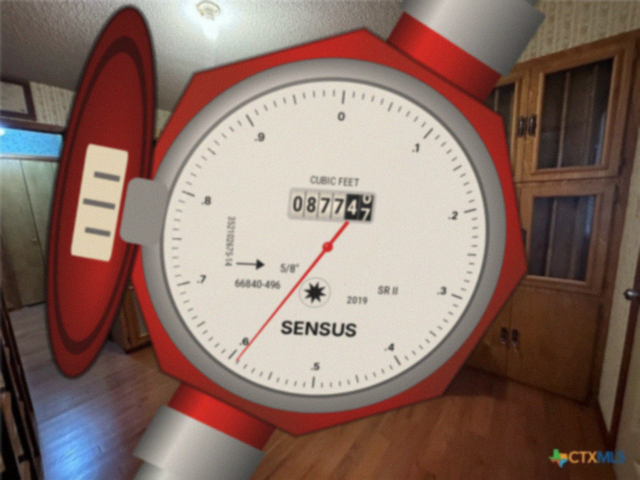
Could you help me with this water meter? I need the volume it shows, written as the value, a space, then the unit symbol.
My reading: 87746.59 ft³
